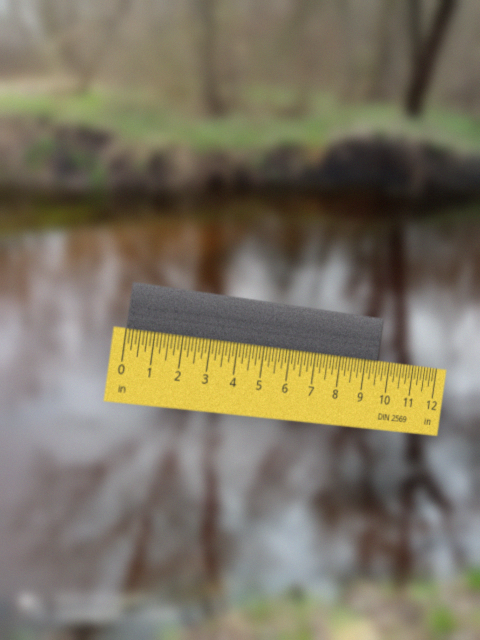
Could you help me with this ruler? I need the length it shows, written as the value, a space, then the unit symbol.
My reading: 9.5 in
